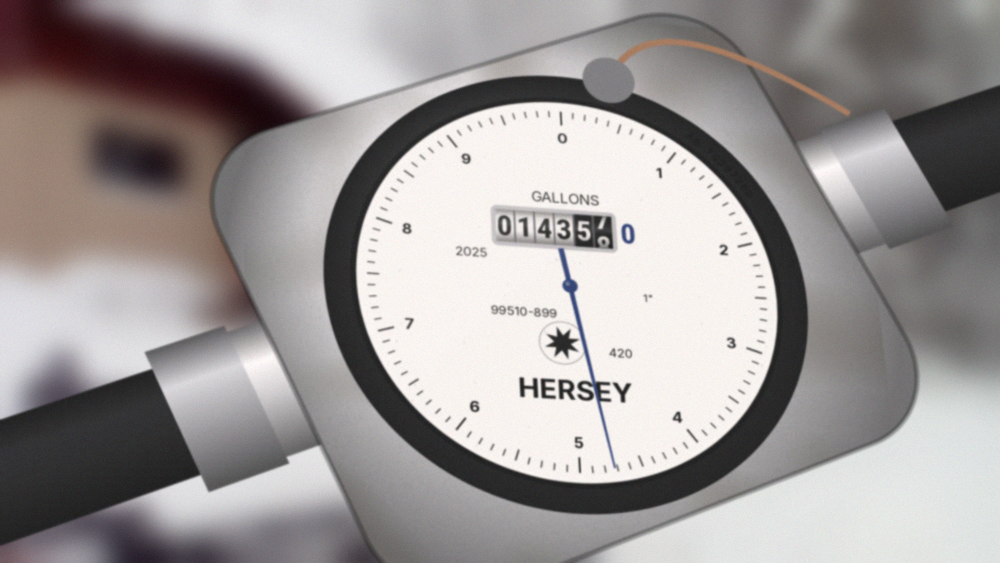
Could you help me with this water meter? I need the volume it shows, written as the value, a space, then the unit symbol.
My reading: 143574.7 gal
